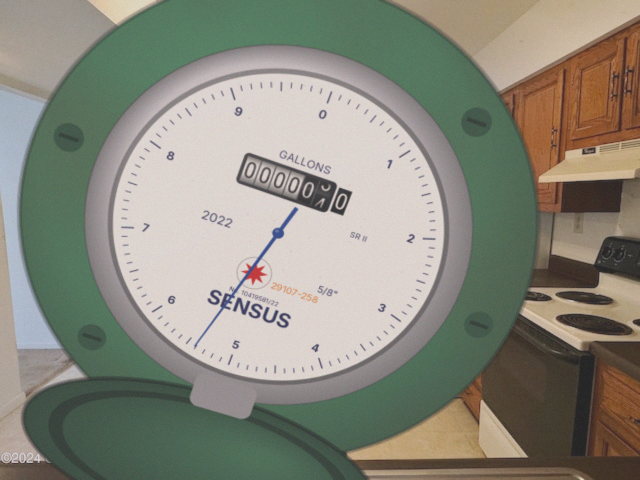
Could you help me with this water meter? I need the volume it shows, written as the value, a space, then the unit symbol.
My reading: 35.4 gal
